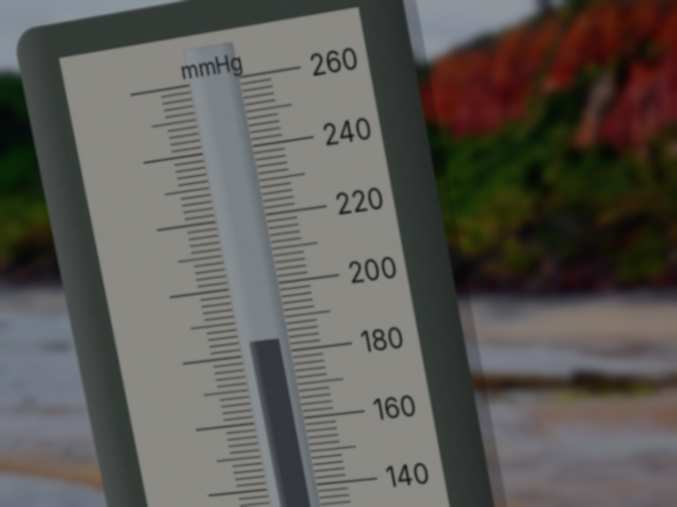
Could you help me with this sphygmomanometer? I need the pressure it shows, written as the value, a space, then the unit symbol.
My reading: 184 mmHg
